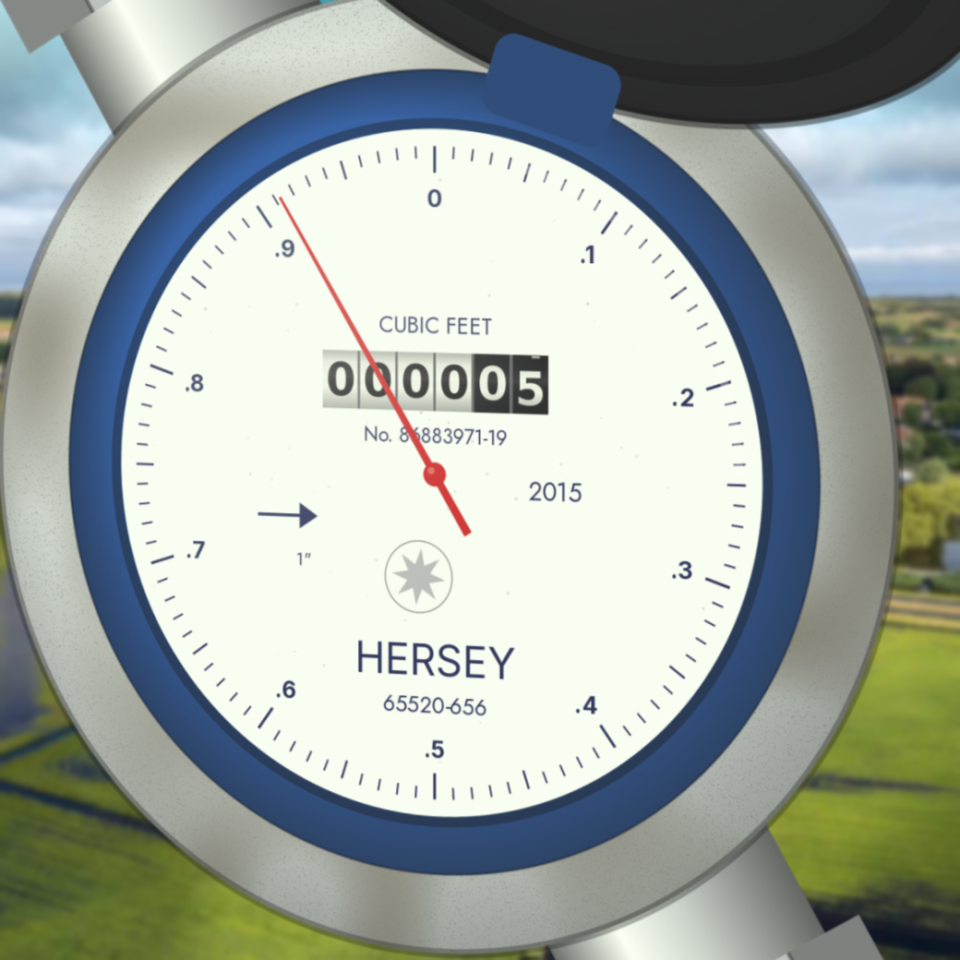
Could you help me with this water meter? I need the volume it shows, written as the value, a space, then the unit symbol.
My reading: 4.91 ft³
